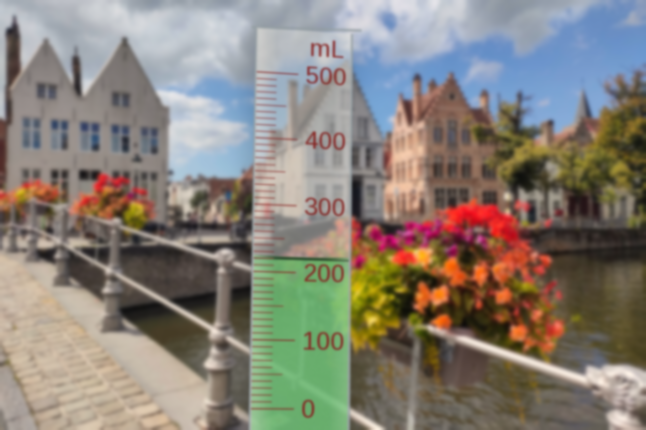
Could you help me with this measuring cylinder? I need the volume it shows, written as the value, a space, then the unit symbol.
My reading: 220 mL
